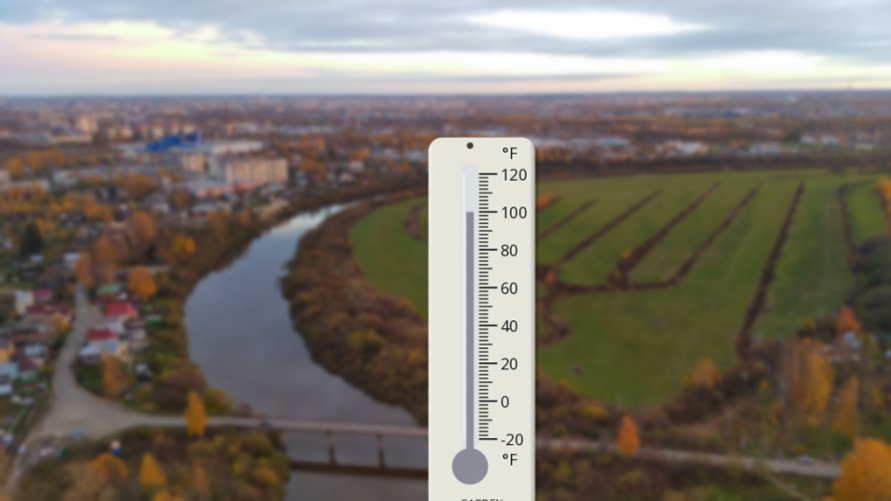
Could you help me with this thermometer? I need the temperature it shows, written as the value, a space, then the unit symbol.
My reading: 100 °F
